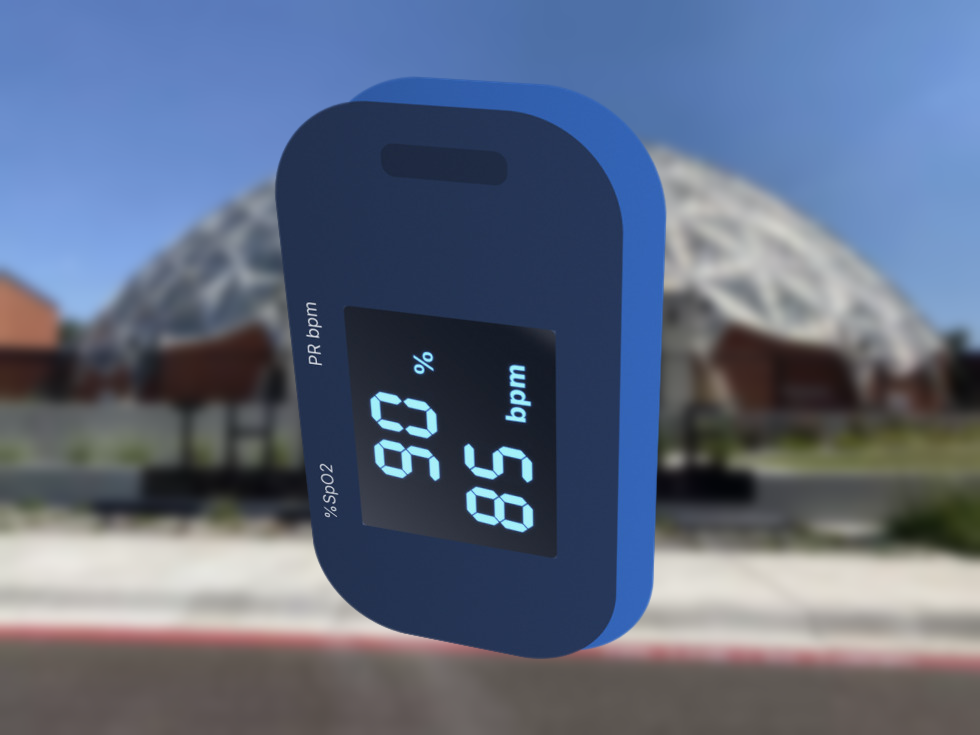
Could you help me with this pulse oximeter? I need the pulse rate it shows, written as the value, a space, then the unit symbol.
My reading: 85 bpm
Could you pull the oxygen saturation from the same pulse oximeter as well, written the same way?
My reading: 90 %
